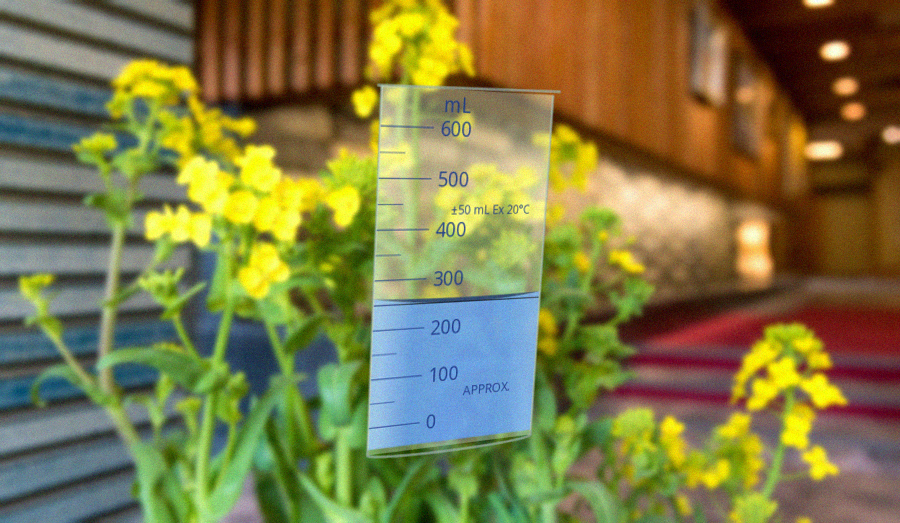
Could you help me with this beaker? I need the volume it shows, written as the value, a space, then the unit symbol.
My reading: 250 mL
